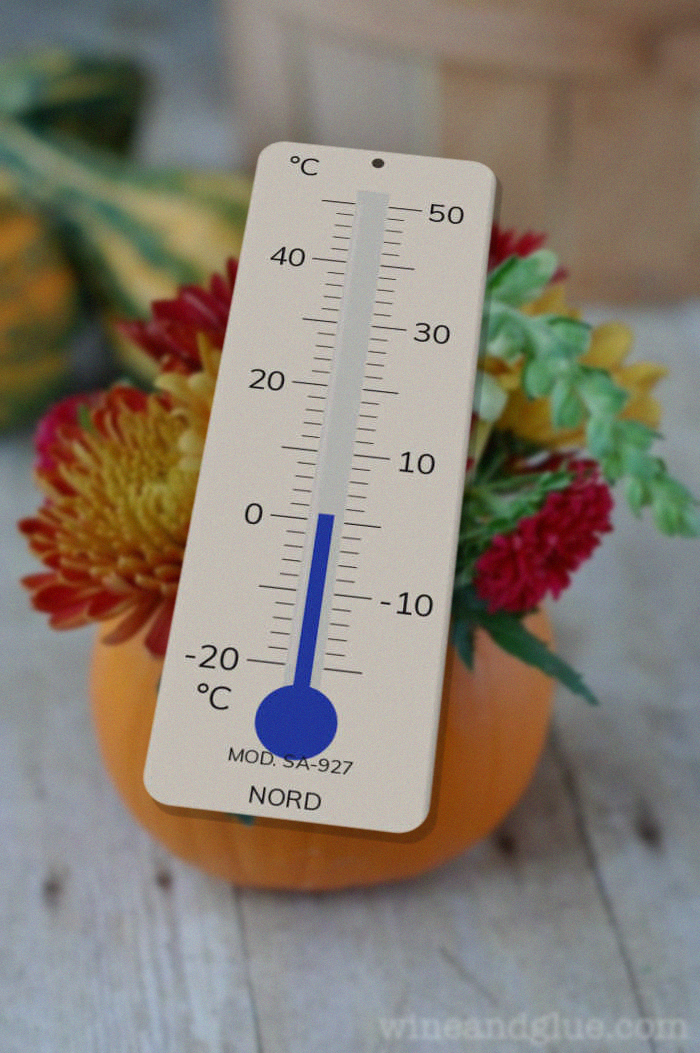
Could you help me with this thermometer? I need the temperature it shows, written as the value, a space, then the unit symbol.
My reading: 1 °C
